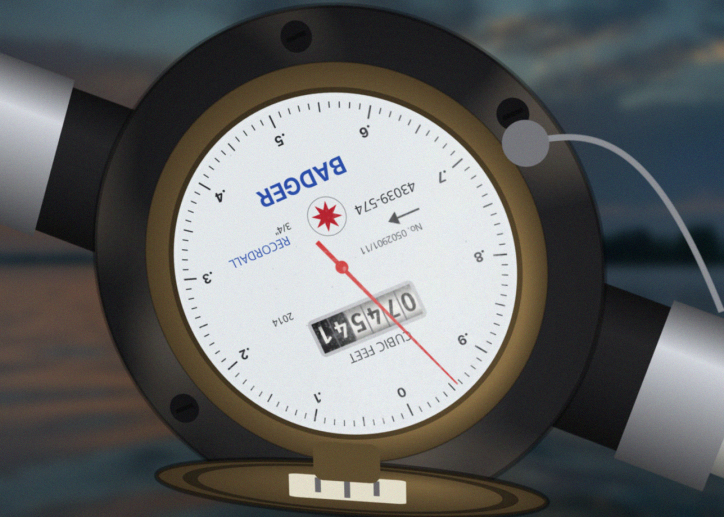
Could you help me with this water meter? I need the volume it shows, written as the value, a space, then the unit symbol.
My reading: 74540.94 ft³
